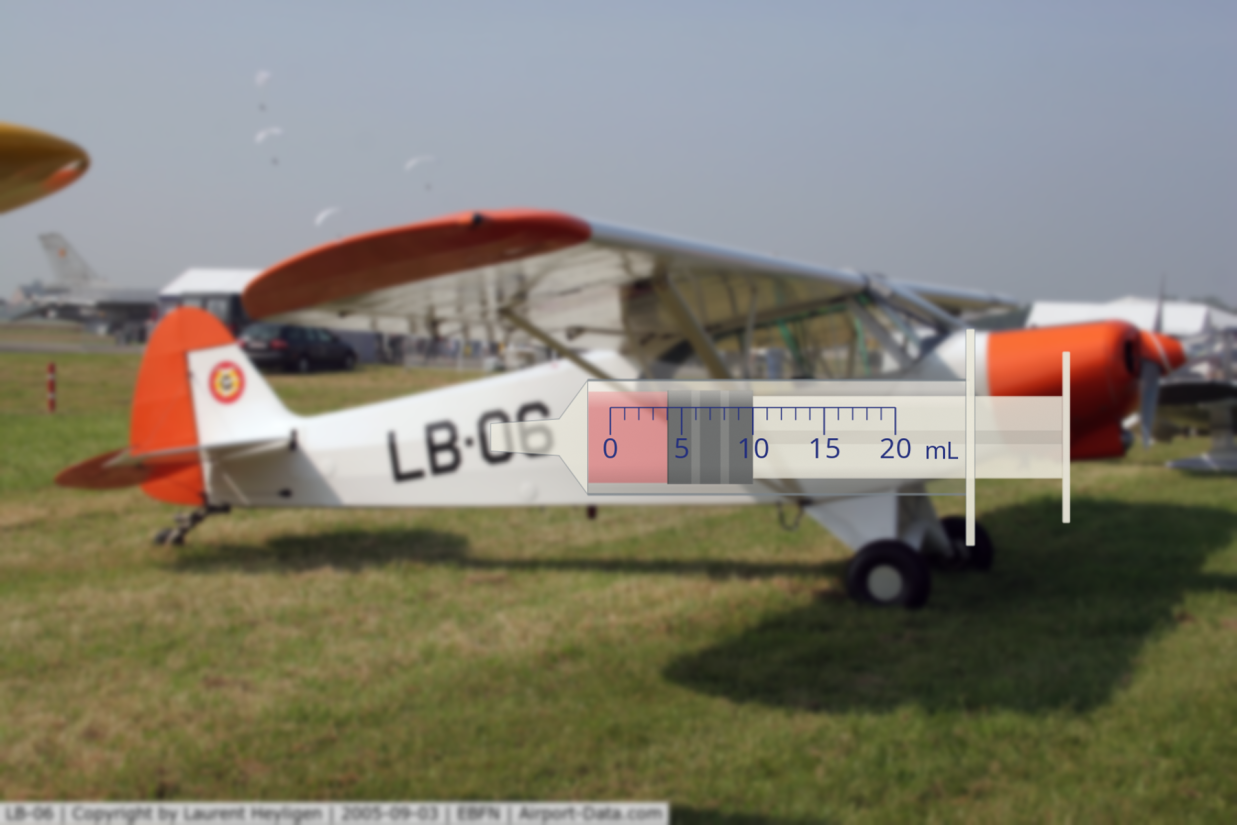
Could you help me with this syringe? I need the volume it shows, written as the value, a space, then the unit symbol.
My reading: 4 mL
